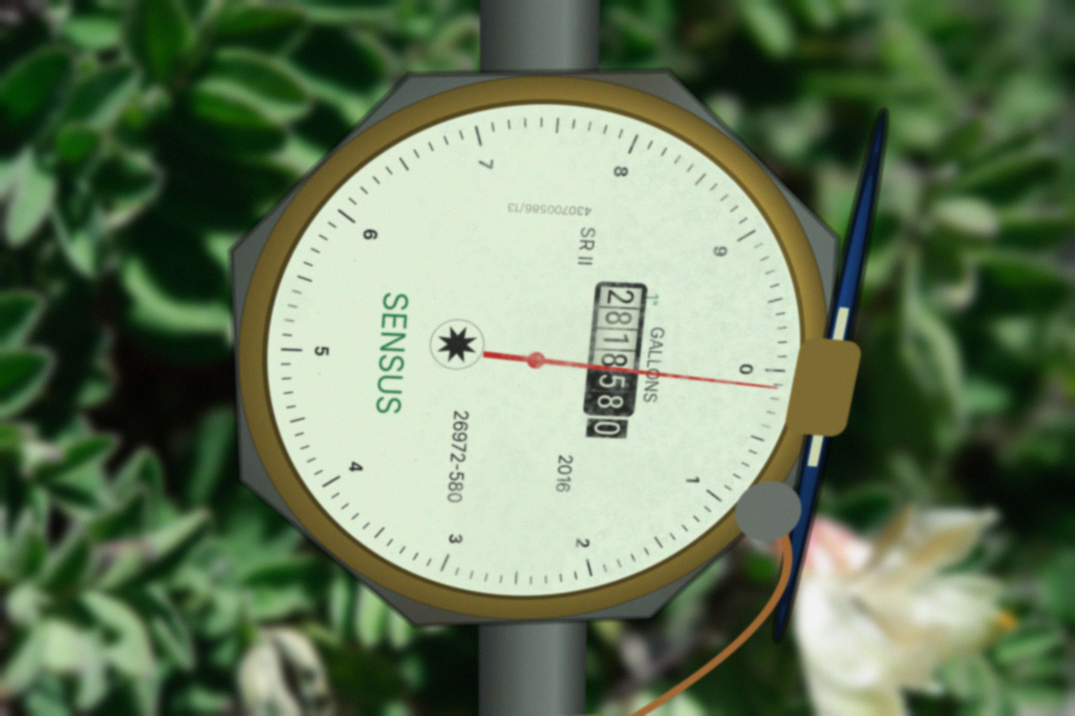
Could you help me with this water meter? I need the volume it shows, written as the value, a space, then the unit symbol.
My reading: 2818580.1 gal
